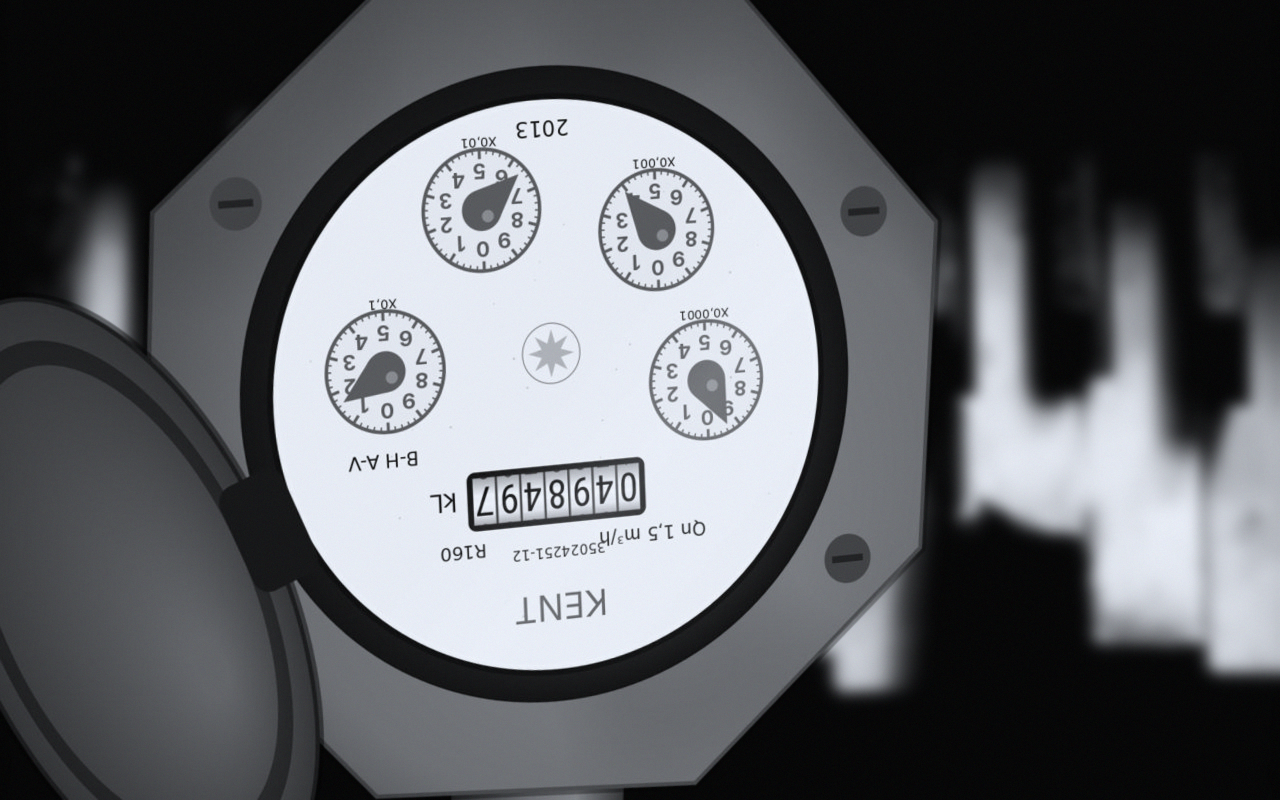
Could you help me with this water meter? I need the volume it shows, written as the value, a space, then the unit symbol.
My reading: 498497.1639 kL
